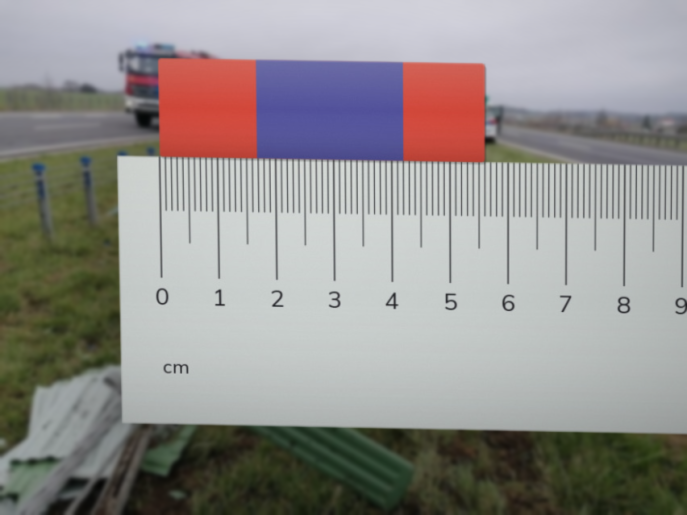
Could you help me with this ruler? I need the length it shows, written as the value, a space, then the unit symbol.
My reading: 5.6 cm
